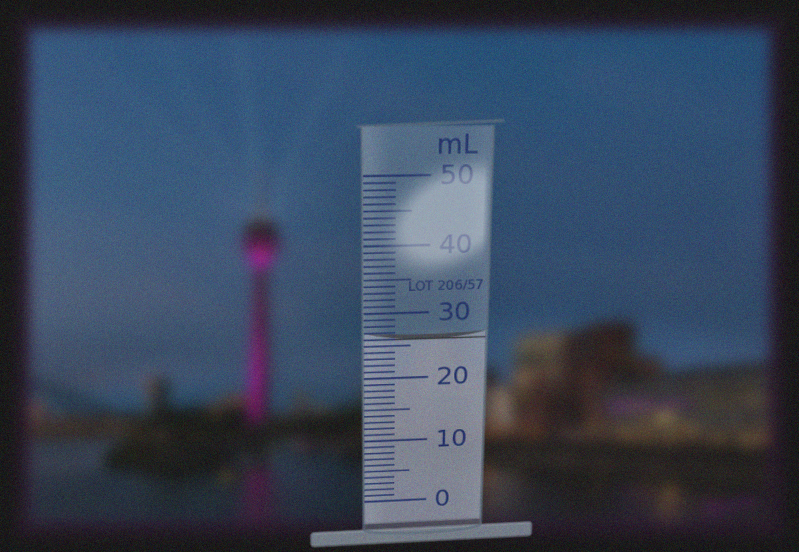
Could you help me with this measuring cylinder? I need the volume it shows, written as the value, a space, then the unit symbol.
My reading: 26 mL
